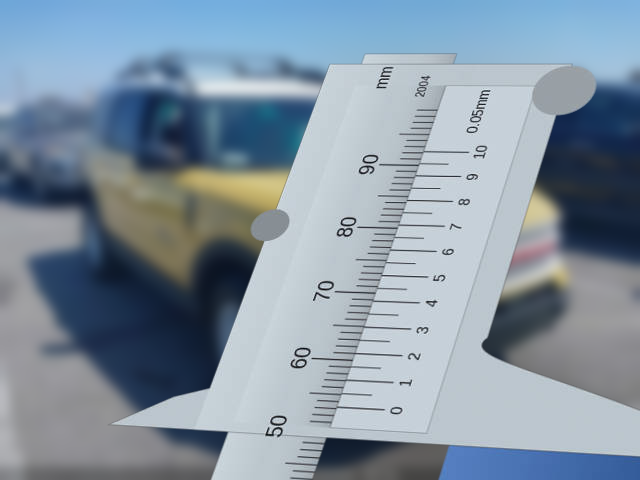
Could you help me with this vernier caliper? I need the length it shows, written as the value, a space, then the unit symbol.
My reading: 53.2 mm
